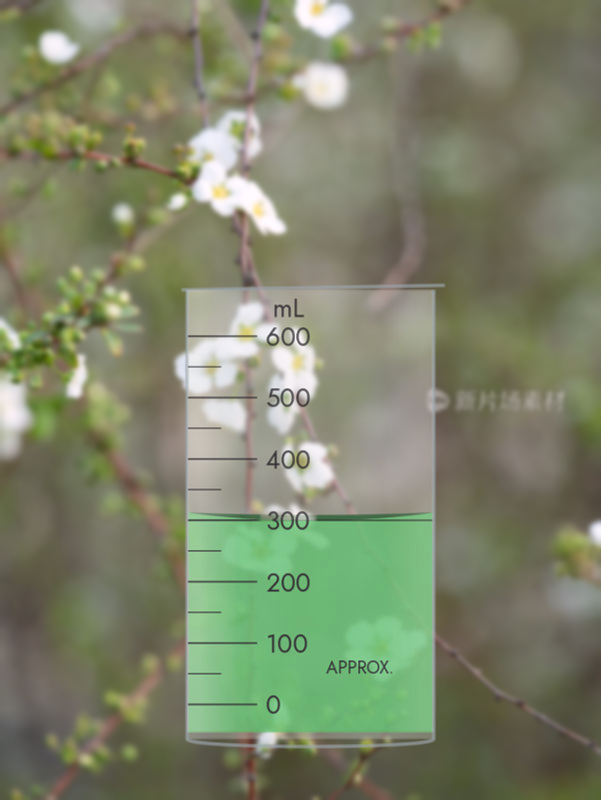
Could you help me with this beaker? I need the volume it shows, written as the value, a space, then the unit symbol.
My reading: 300 mL
